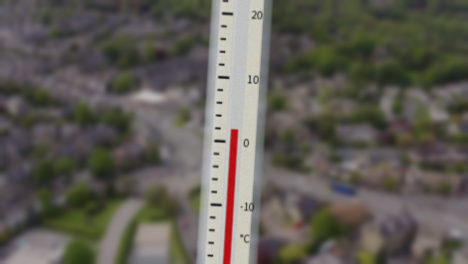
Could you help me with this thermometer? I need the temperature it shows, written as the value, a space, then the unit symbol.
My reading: 2 °C
